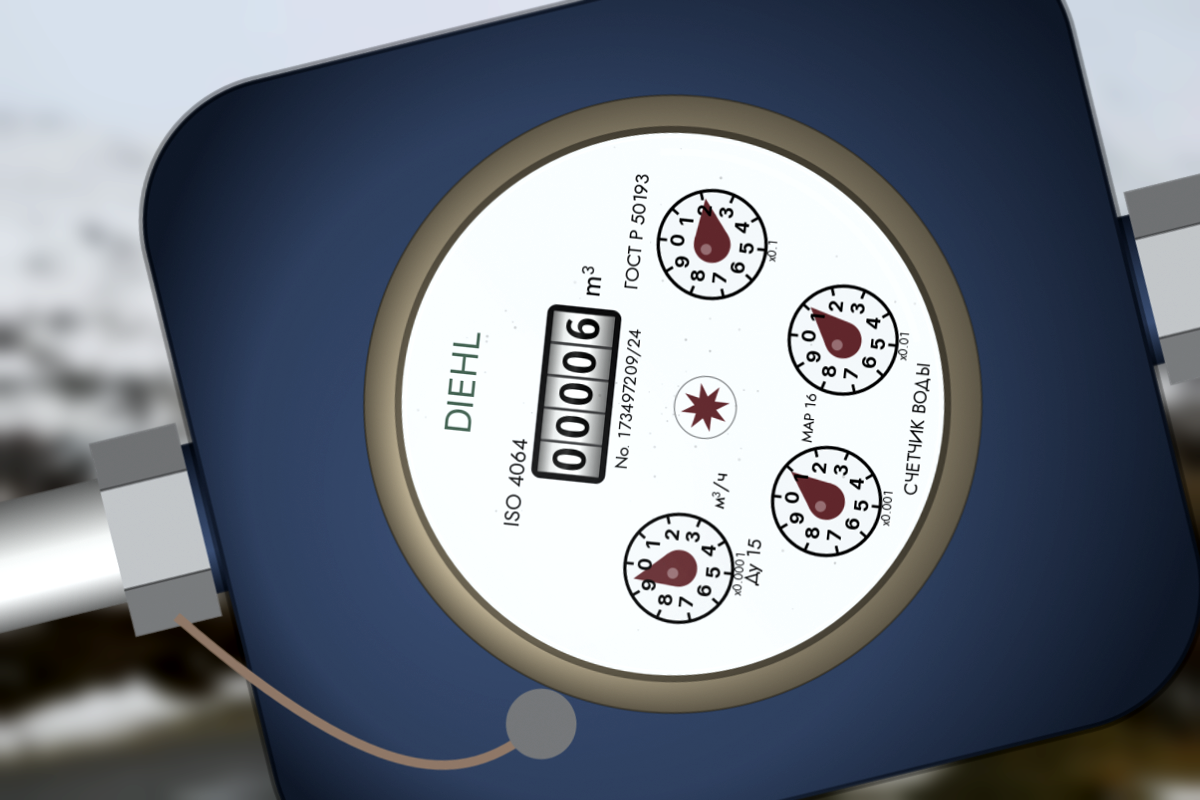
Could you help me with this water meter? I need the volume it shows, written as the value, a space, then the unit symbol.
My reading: 6.2109 m³
